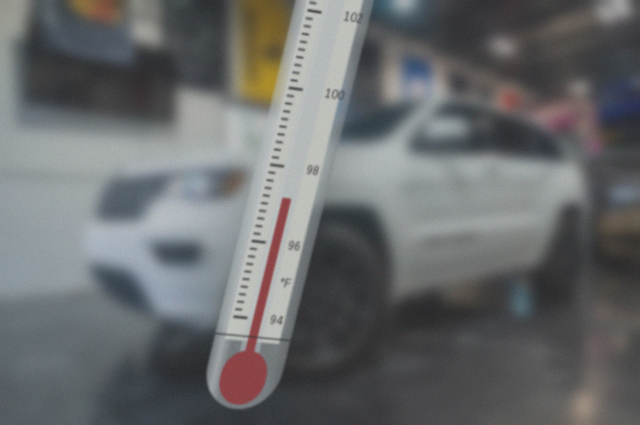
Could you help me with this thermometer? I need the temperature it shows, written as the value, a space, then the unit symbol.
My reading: 97.2 °F
